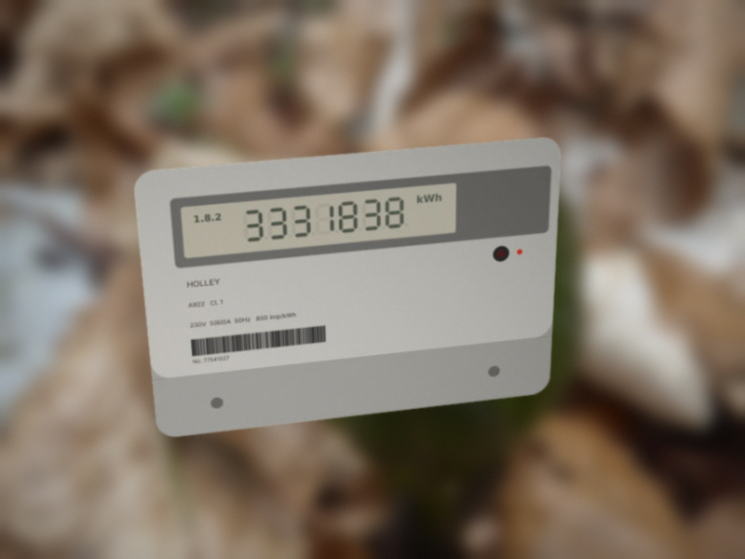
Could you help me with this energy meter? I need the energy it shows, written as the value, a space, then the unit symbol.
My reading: 3331838 kWh
